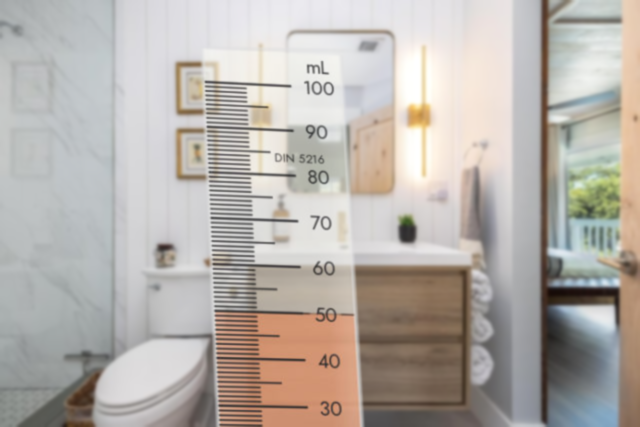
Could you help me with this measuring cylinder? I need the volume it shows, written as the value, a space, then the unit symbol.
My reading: 50 mL
